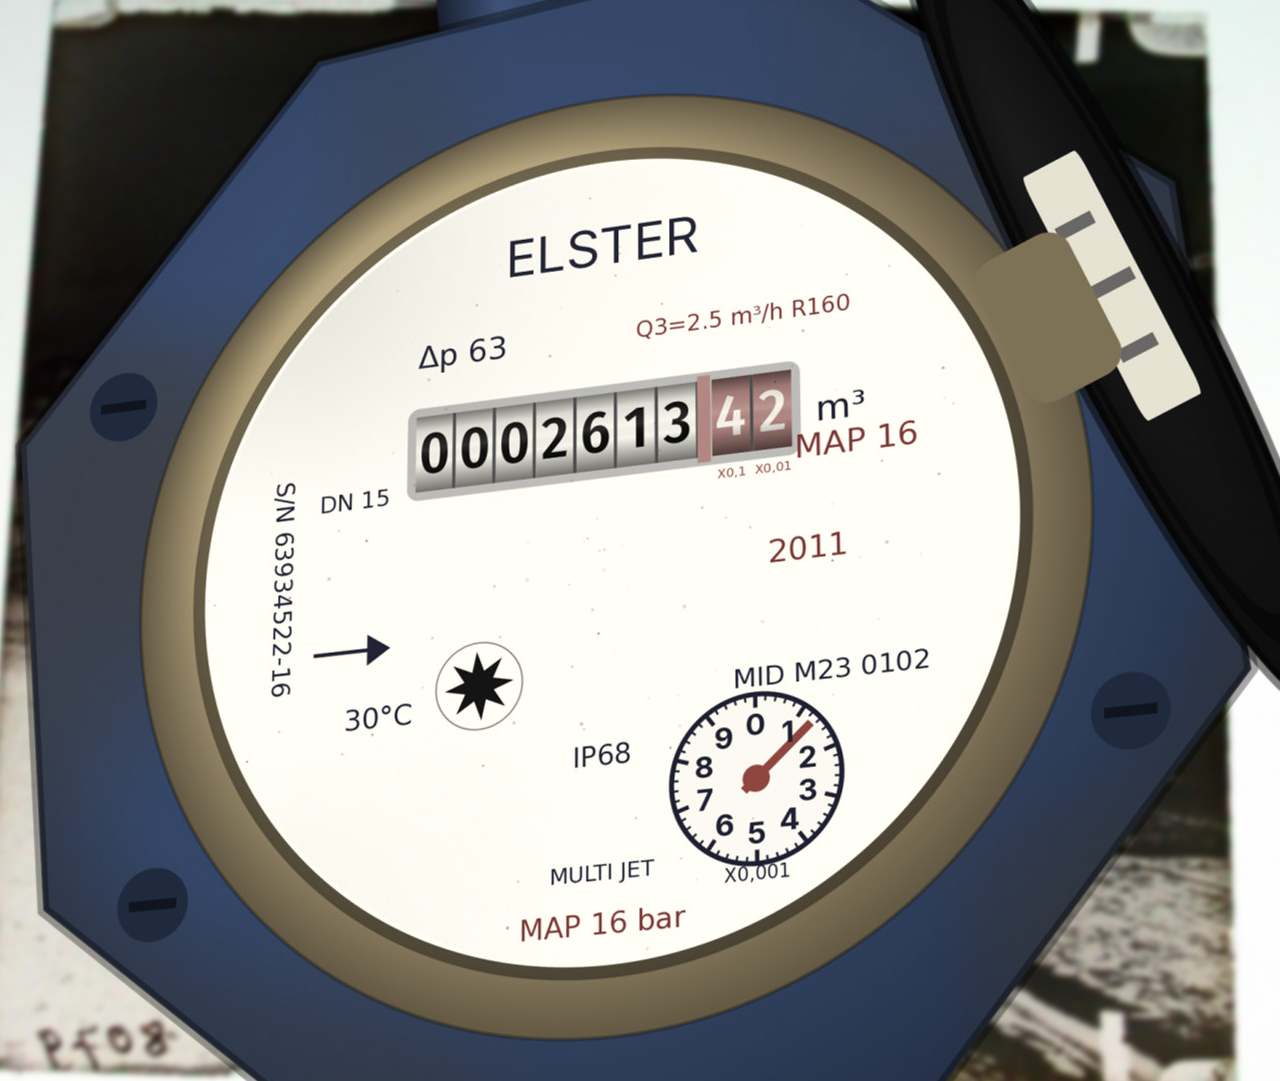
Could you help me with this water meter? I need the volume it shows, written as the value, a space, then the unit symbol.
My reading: 2613.421 m³
